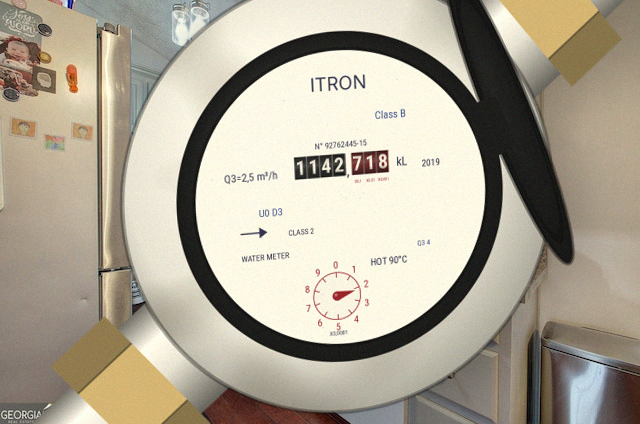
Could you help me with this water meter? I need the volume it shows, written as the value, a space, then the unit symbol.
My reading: 1142.7182 kL
